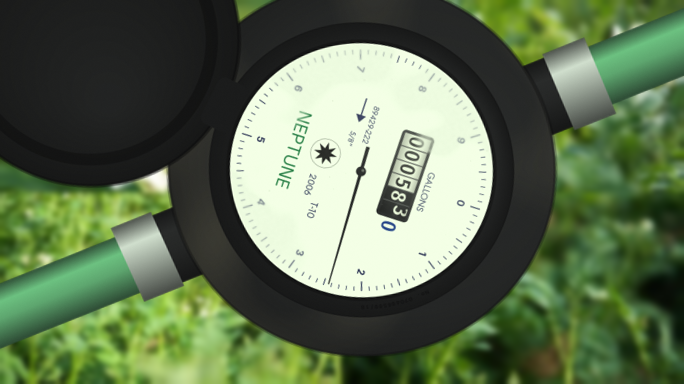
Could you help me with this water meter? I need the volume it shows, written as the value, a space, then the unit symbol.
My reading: 5832.4 gal
